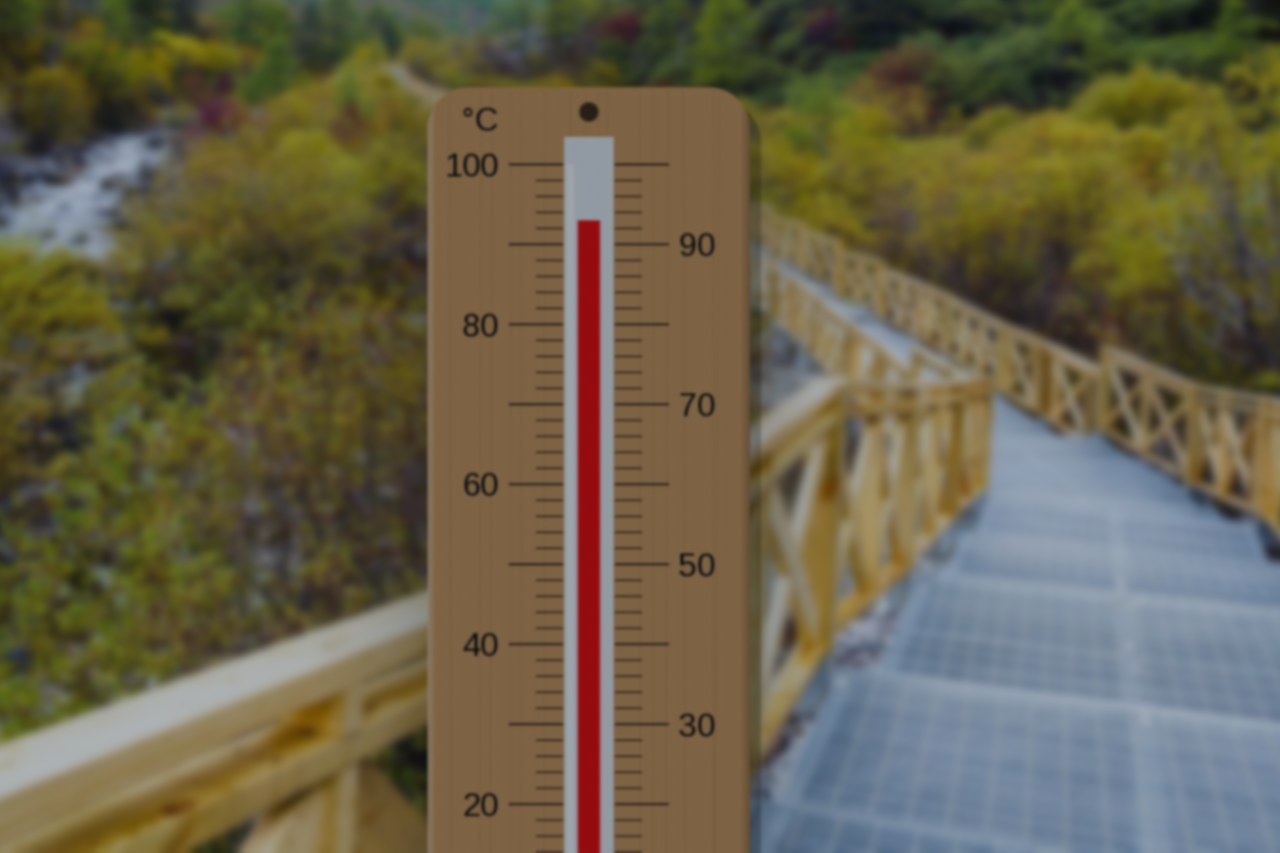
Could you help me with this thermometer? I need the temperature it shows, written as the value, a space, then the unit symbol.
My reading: 93 °C
